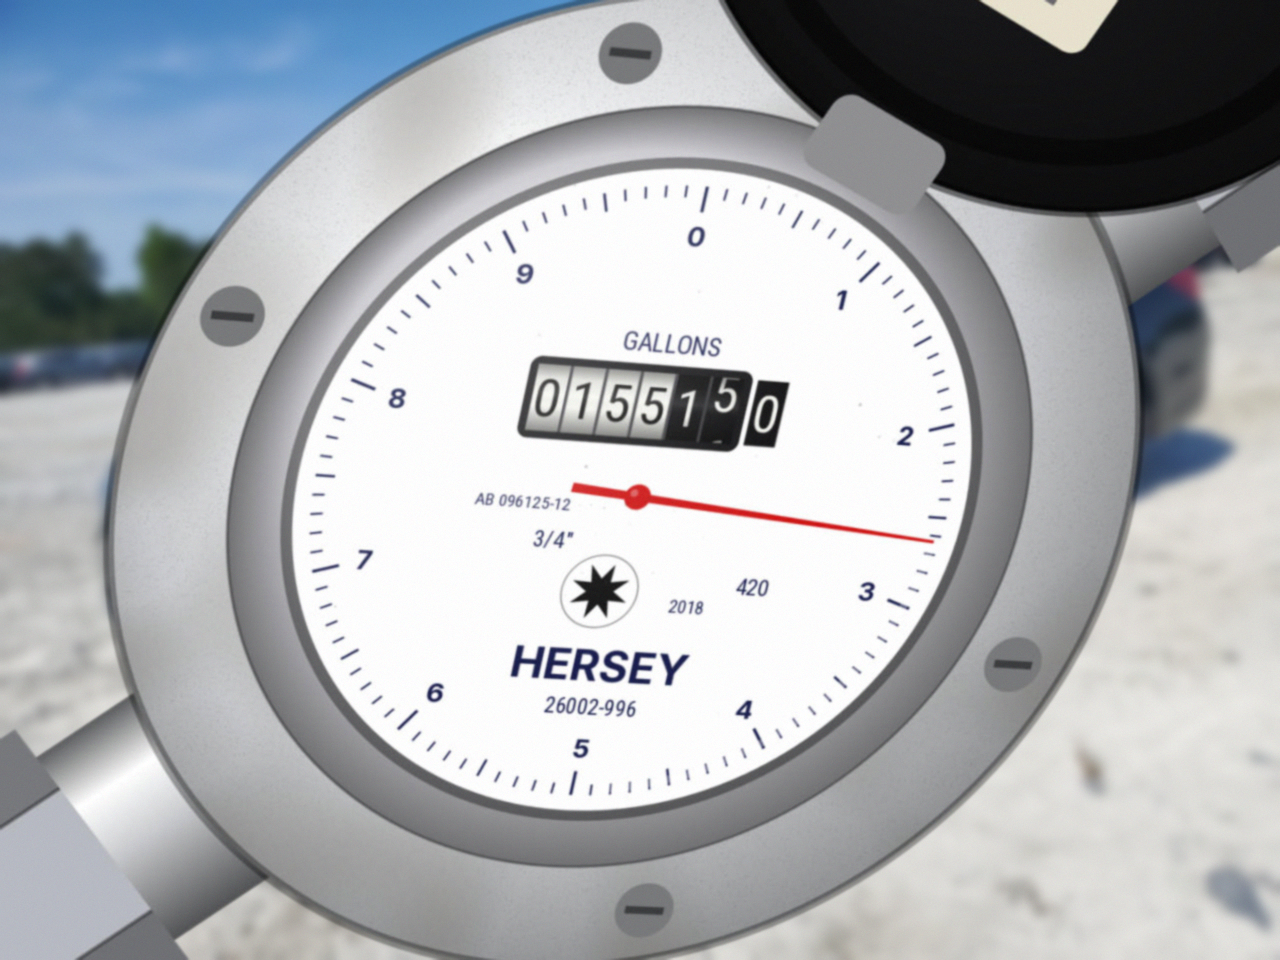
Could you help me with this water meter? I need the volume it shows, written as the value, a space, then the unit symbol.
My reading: 155152.6 gal
